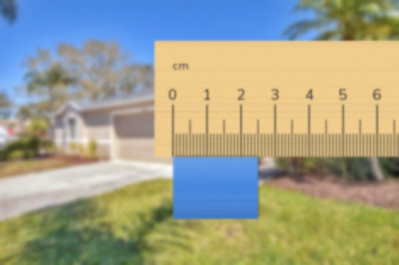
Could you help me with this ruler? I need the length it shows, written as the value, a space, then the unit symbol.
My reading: 2.5 cm
